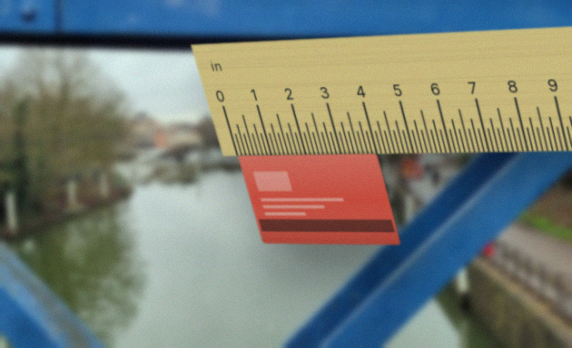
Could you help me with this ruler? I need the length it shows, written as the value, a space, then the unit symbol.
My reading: 4 in
